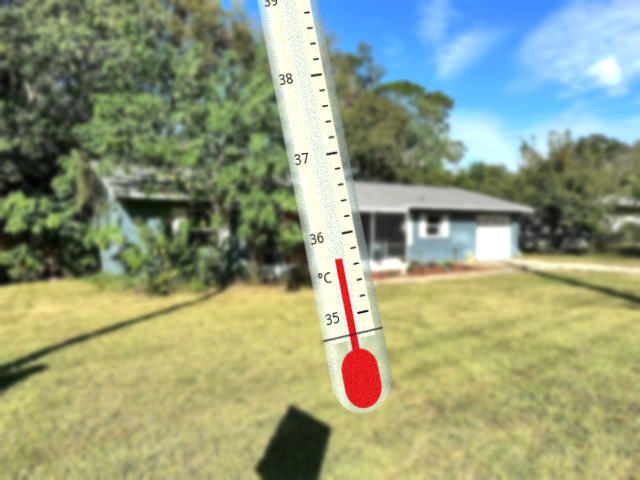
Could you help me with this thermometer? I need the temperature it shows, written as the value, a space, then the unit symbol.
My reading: 35.7 °C
